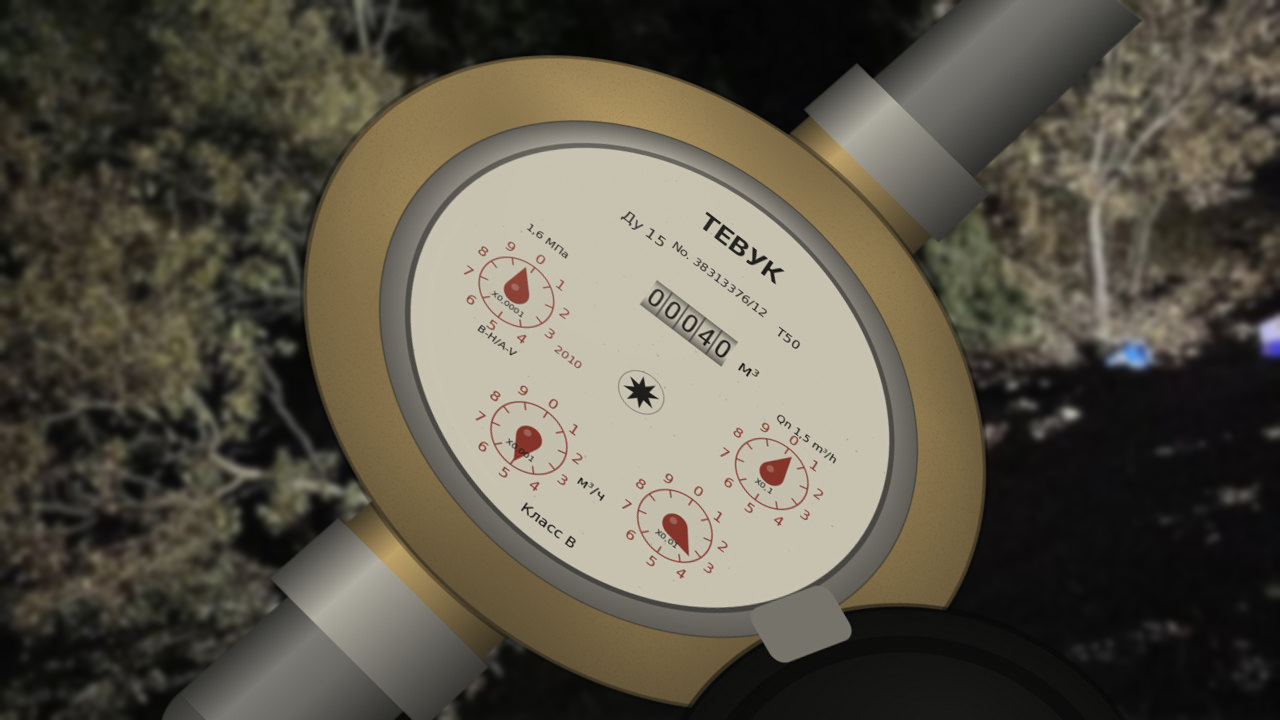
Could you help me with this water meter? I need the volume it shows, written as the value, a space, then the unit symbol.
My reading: 40.0349 m³
